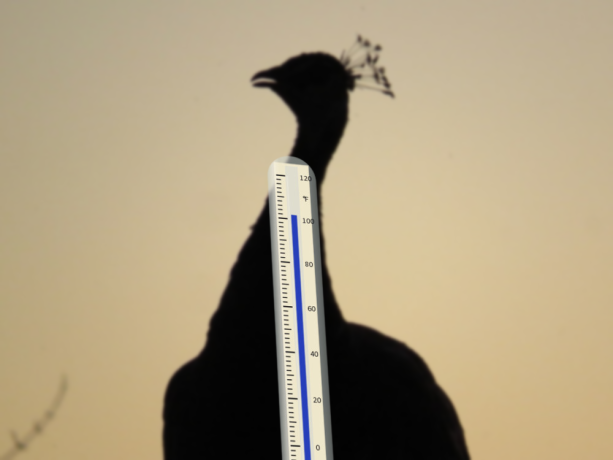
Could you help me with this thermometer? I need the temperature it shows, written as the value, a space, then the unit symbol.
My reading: 102 °F
